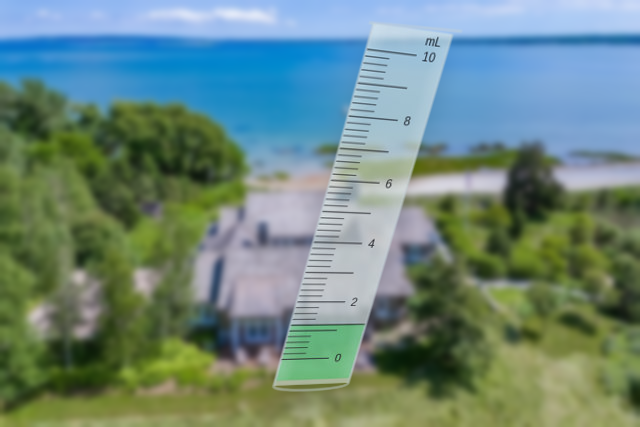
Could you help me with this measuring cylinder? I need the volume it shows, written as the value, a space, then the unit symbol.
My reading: 1.2 mL
